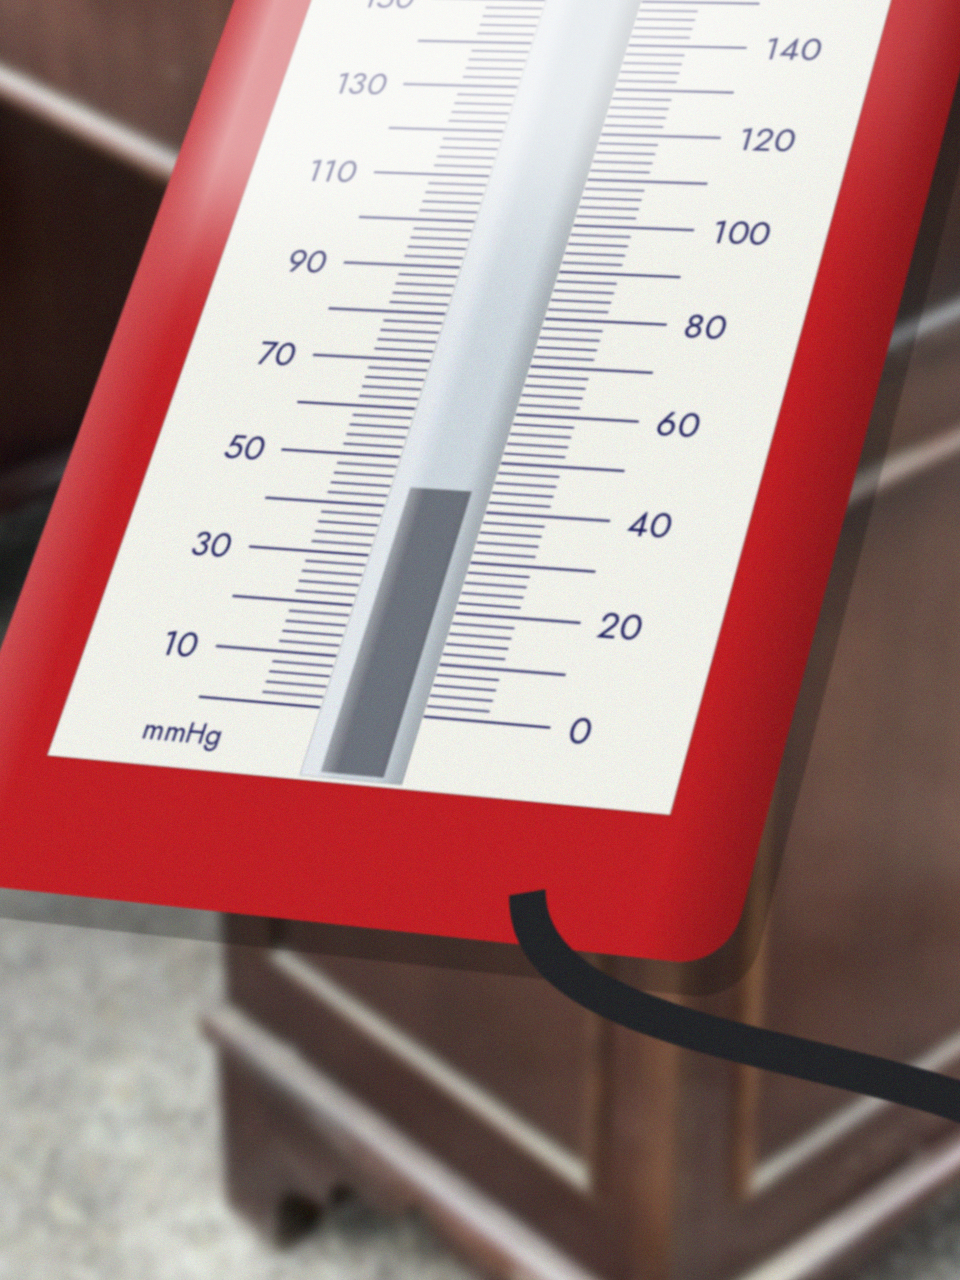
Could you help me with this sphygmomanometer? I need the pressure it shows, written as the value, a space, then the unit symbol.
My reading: 44 mmHg
